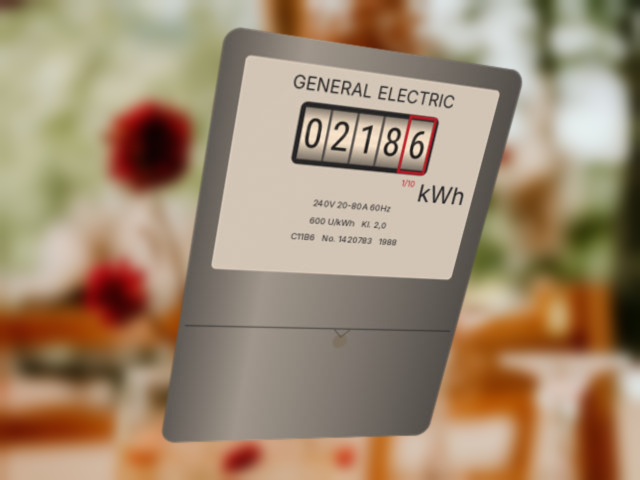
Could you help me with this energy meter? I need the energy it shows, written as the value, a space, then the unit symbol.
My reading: 218.6 kWh
